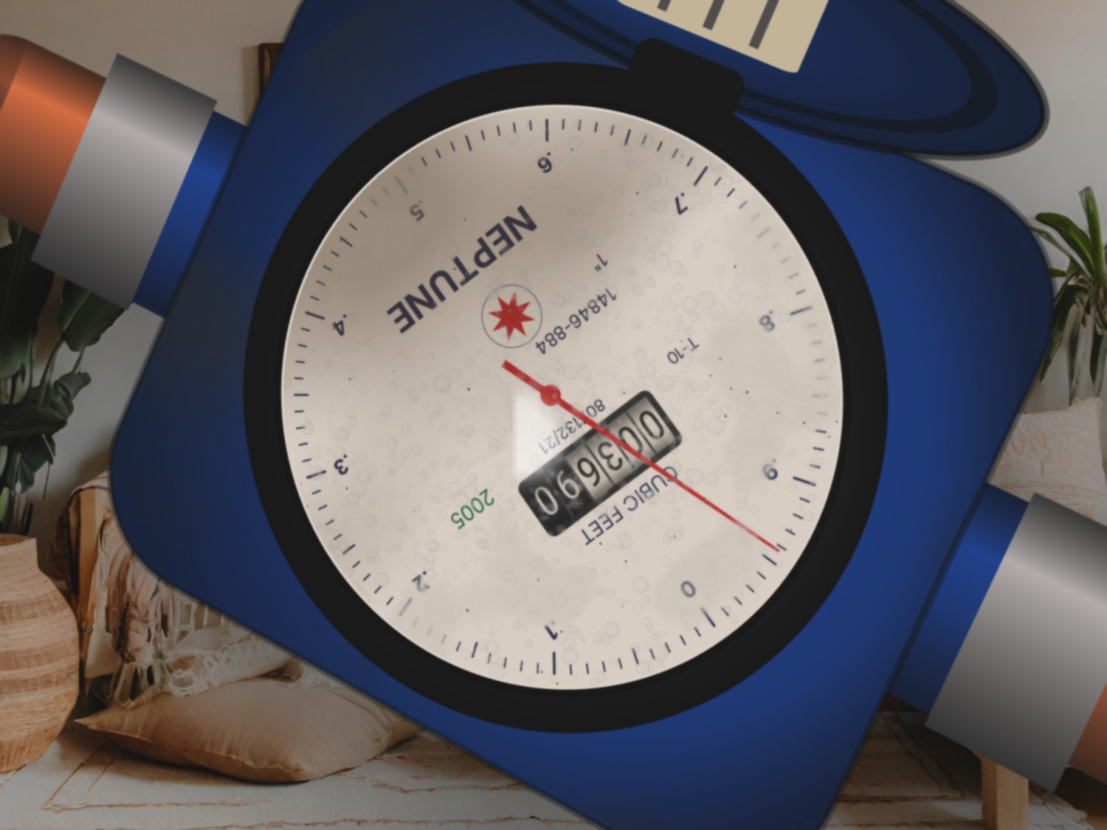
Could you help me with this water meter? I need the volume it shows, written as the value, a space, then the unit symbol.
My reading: 3689.94 ft³
